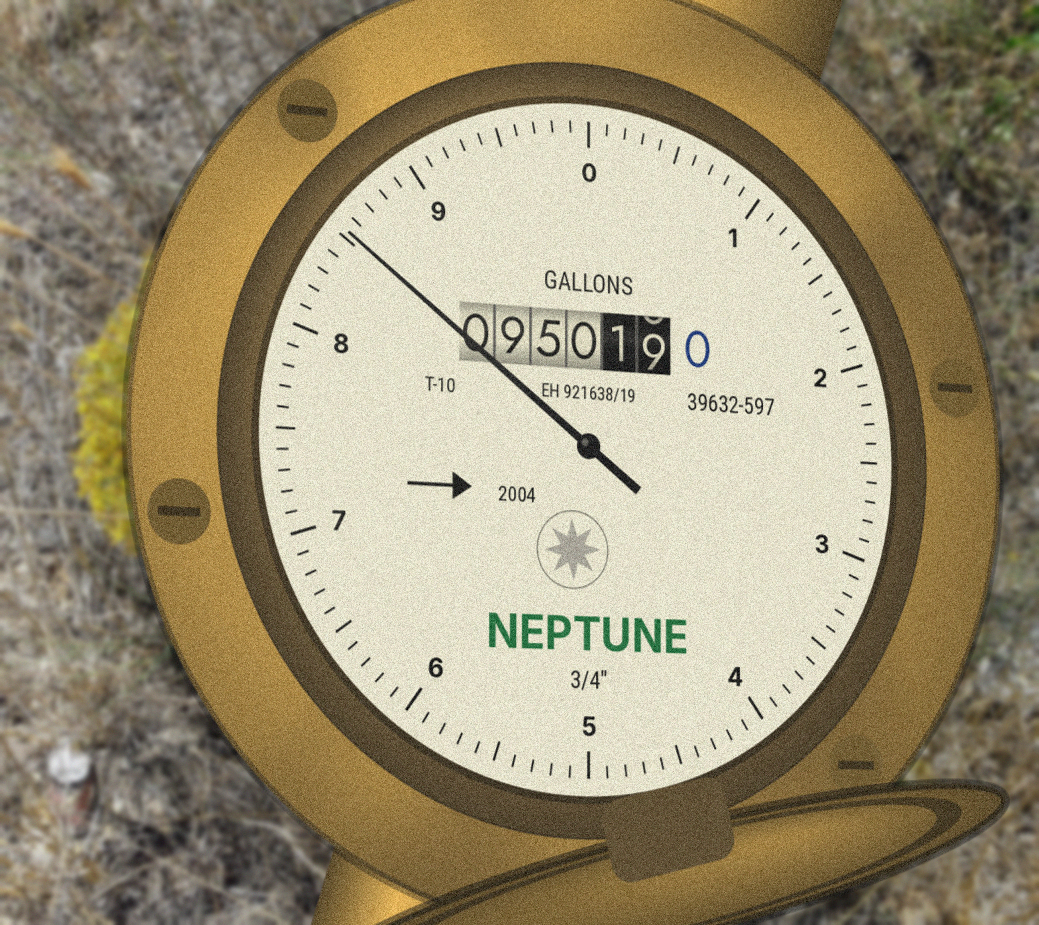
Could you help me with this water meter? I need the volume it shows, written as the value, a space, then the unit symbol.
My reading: 950188.5 gal
